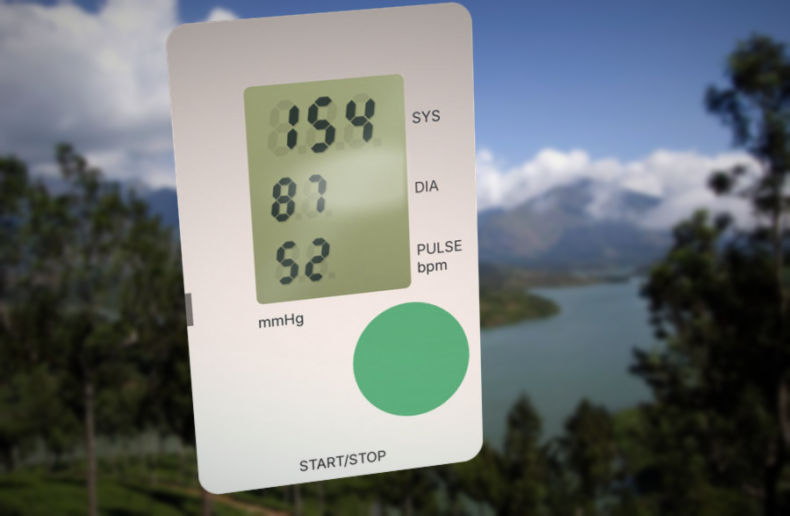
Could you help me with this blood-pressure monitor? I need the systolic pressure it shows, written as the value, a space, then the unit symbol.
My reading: 154 mmHg
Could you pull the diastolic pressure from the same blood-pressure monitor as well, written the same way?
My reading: 87 mmHg
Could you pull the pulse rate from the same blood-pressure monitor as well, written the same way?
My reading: 52 bpm
